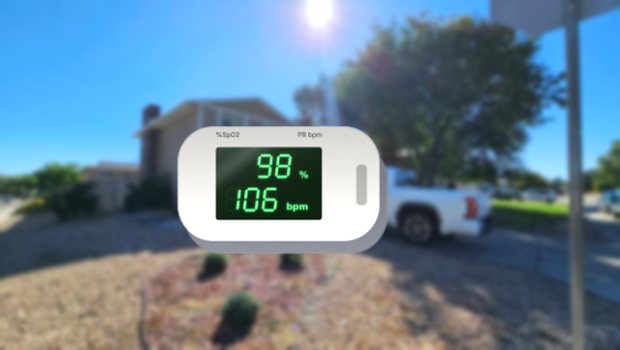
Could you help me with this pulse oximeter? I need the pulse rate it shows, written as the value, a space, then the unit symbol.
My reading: 106 bpm
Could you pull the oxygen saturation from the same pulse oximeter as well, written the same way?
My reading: 98 %
